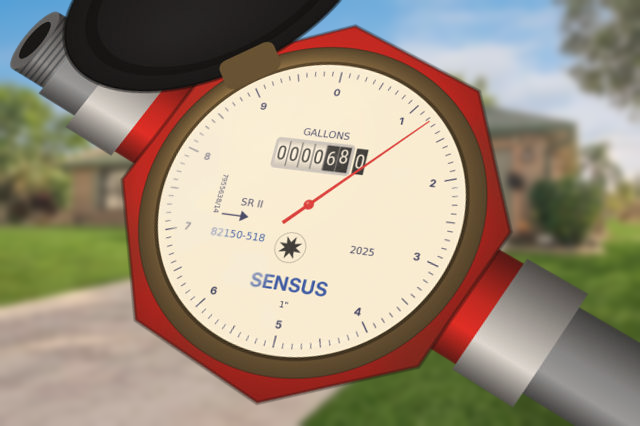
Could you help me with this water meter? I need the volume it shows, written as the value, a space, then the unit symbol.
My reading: 681.2 gal
